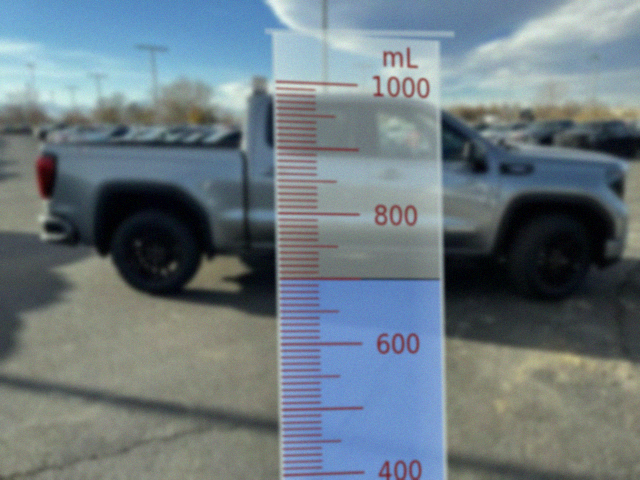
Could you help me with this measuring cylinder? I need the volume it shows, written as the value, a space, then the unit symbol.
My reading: 700 mL
